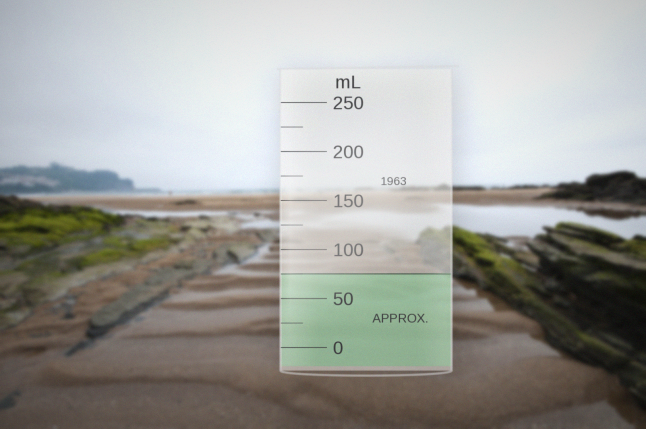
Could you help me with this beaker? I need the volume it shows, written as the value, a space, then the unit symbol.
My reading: 75 mL
